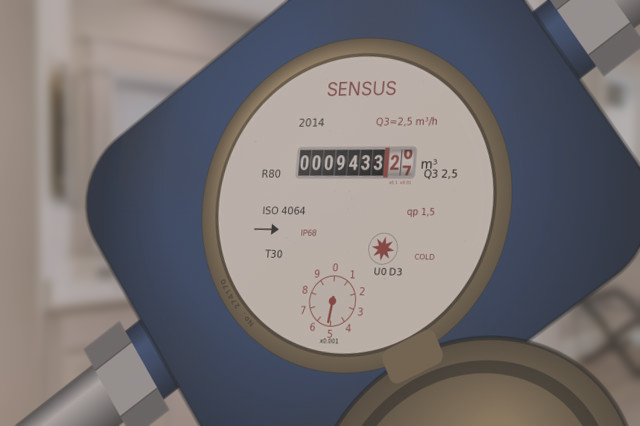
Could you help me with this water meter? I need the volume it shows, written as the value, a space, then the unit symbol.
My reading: 9433.265 m³
